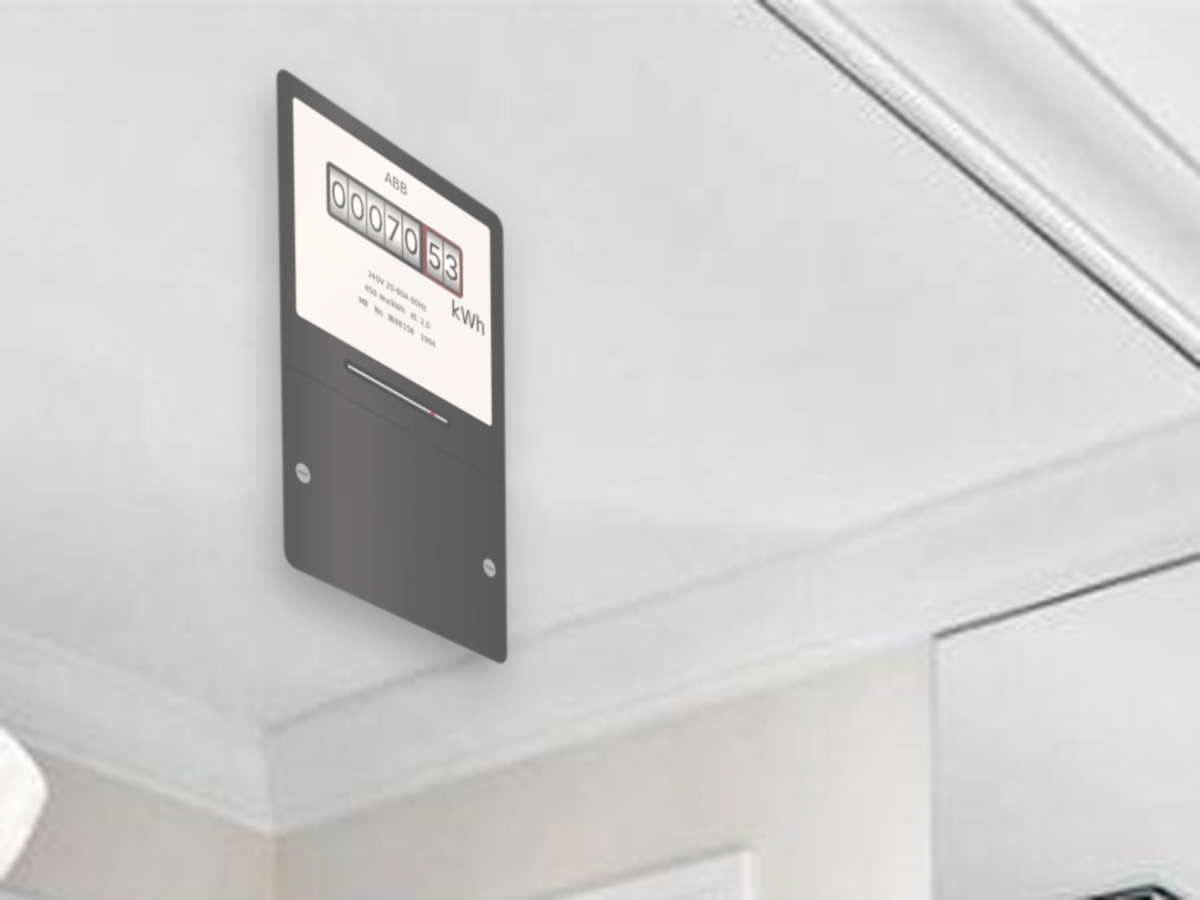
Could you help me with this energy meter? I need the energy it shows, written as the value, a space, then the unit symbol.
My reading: 70.53 kWh
